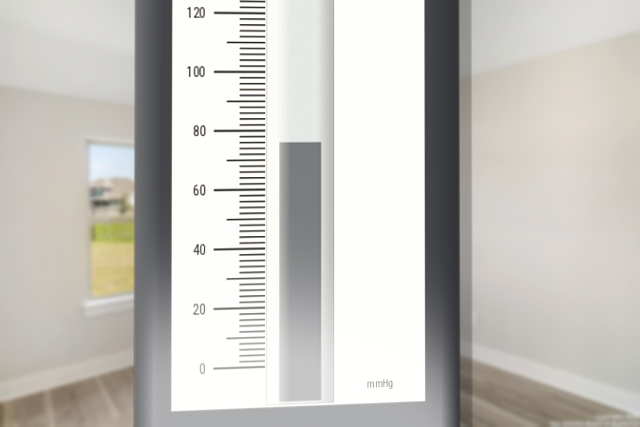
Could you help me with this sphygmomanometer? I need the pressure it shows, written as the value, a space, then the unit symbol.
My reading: 76 mmHg
